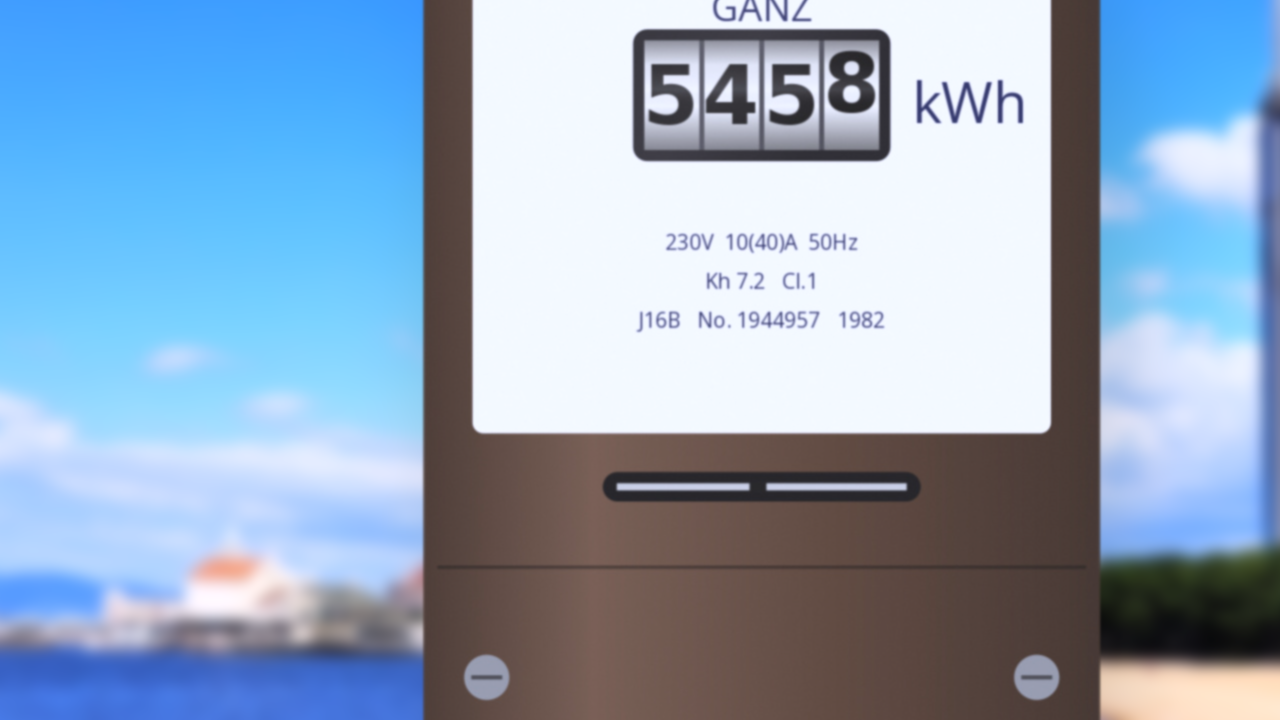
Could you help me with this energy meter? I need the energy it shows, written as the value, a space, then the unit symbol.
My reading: 5458 kWh
